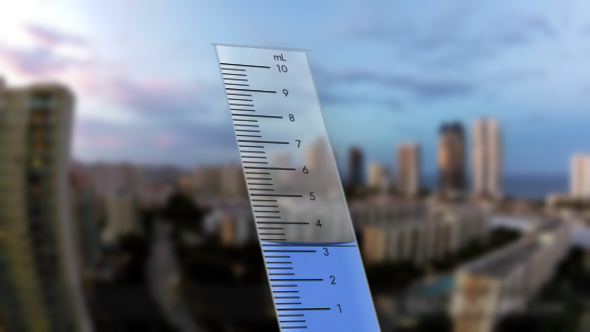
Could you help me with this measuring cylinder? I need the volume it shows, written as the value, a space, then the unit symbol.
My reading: 3.2 mL
